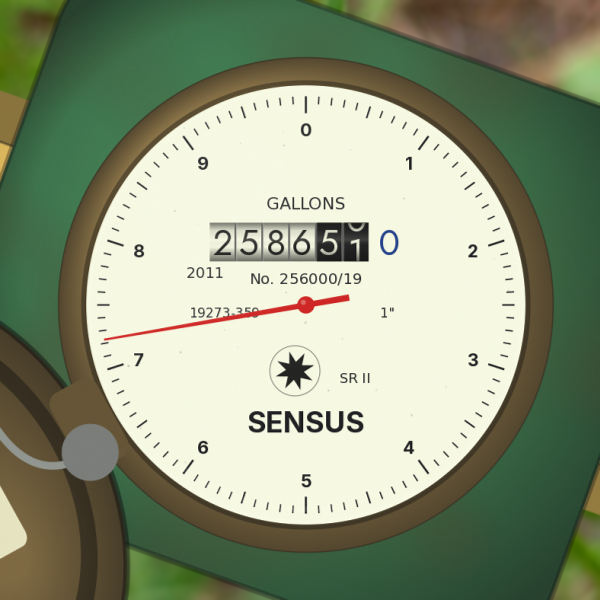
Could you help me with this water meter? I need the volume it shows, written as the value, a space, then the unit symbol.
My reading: 2586507.2 gal
